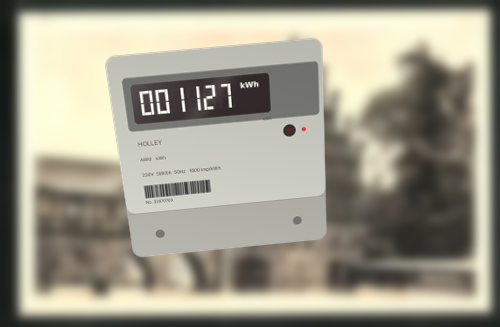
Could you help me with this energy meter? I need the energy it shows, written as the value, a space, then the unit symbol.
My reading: 1127 kWh
